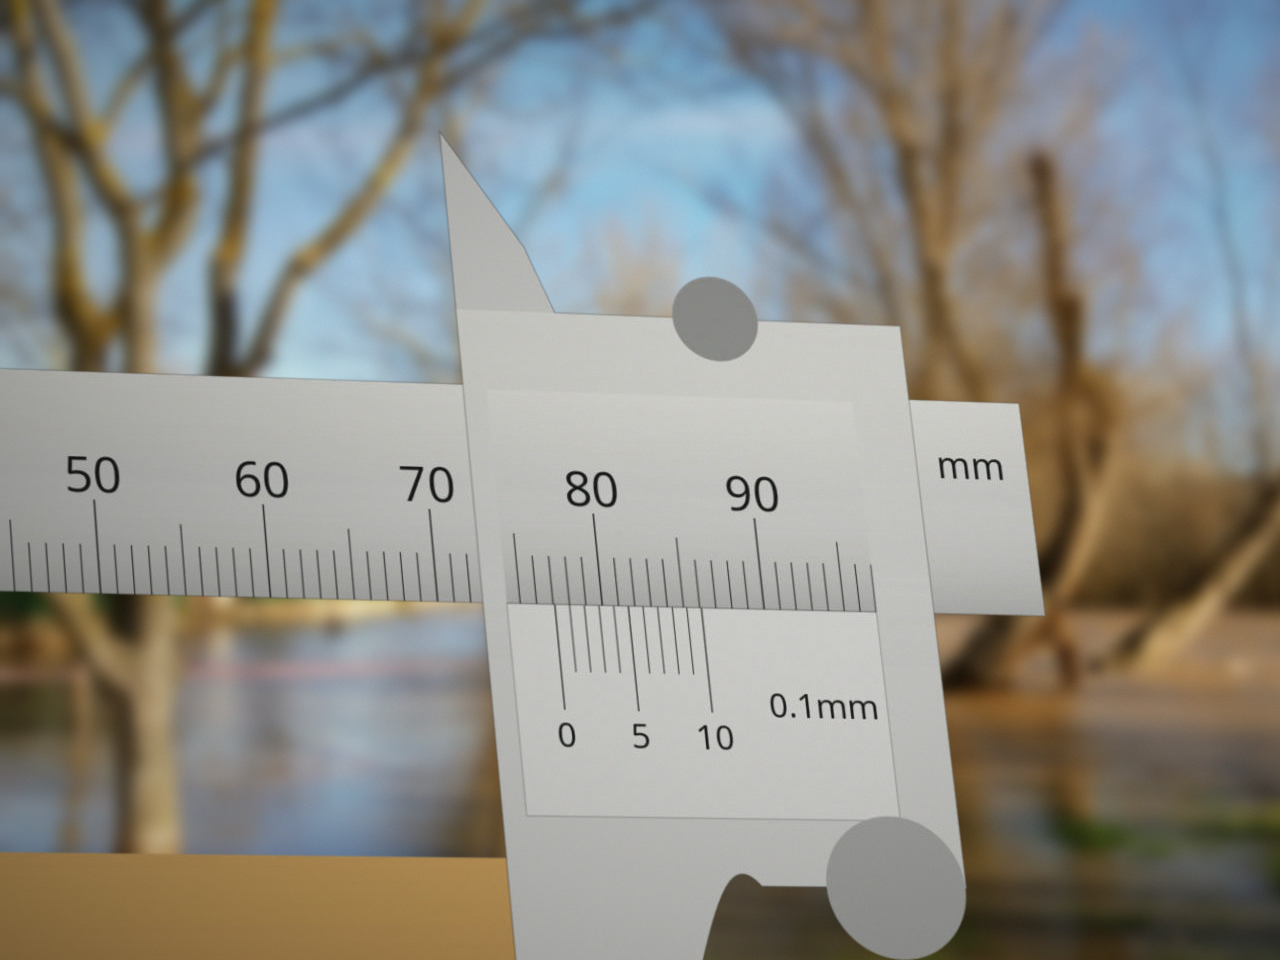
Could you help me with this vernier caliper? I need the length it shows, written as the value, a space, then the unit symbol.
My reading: 77.1 mm
